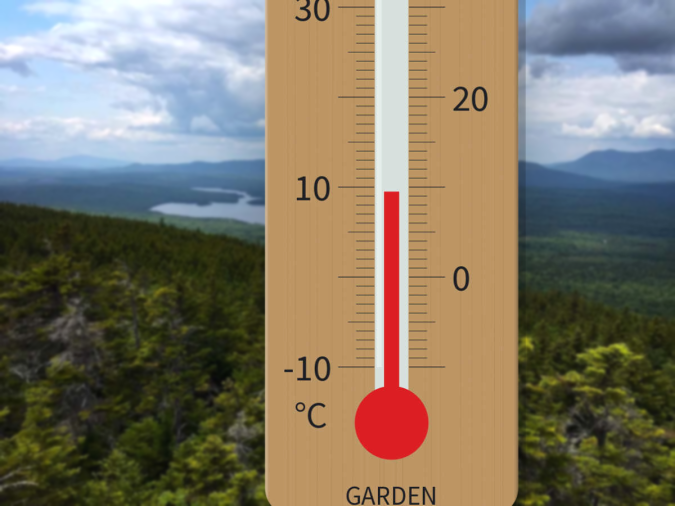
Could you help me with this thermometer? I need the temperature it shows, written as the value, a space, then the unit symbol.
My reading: 9.5 °C
